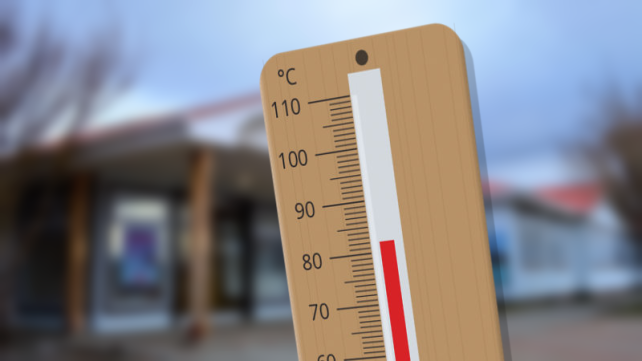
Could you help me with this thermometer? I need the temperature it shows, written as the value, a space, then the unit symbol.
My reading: 82 °C
